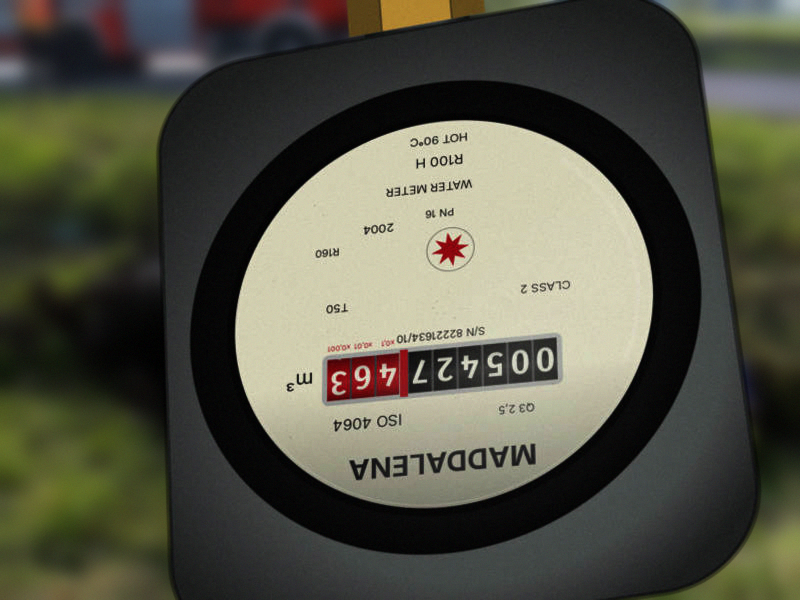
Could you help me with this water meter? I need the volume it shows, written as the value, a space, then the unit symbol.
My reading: 5427.463 m³
